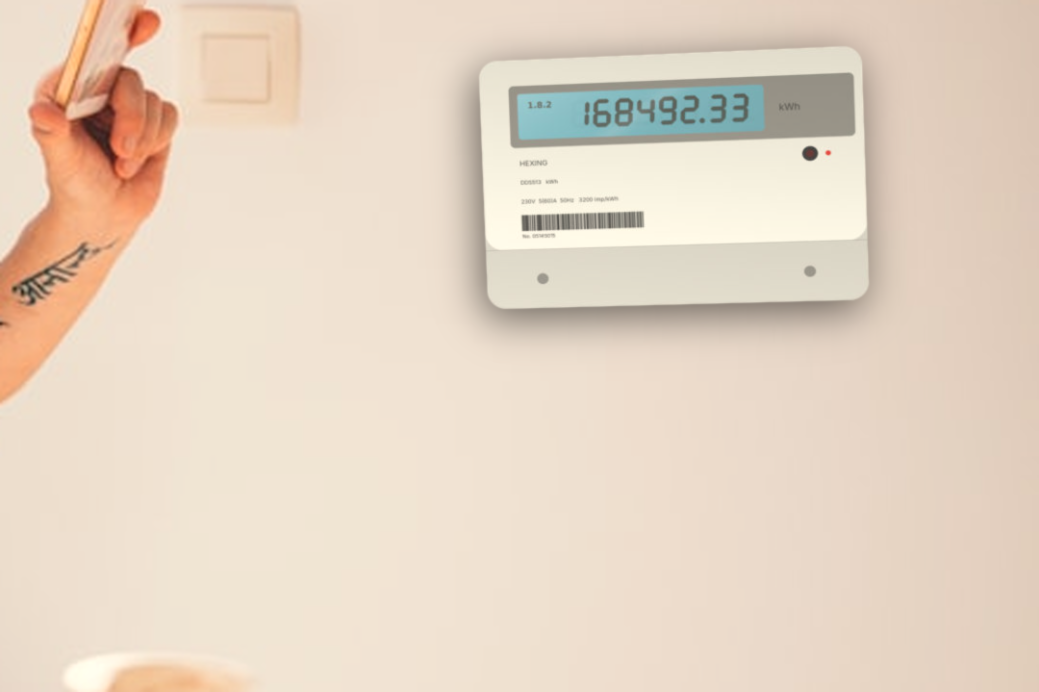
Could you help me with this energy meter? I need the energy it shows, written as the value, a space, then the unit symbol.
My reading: 168492.33 kWh
